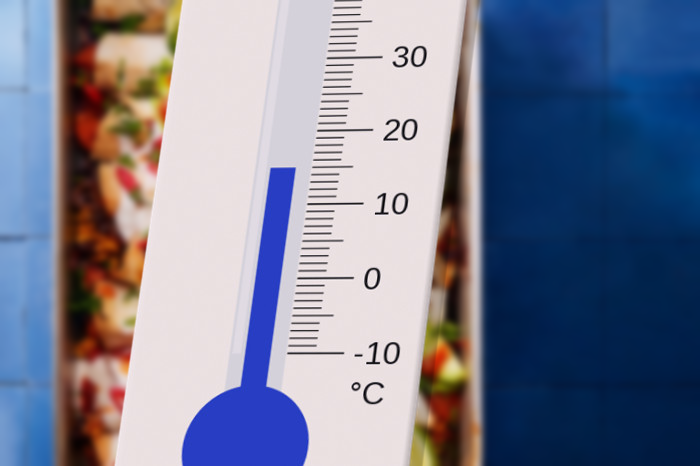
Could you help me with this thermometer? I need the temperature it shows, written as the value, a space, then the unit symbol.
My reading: 15 °C
